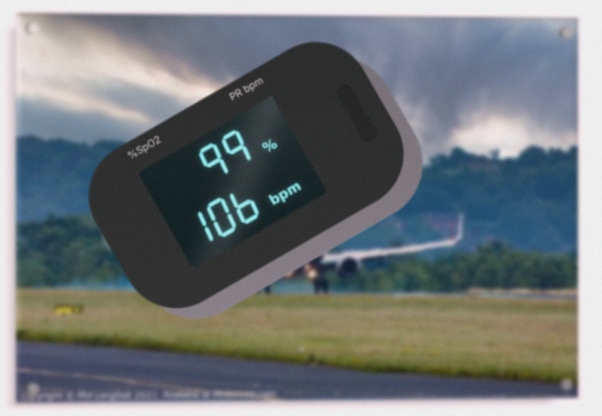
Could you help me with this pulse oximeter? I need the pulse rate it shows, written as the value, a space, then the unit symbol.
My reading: 106 bpm
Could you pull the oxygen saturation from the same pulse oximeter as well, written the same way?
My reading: 99 %
